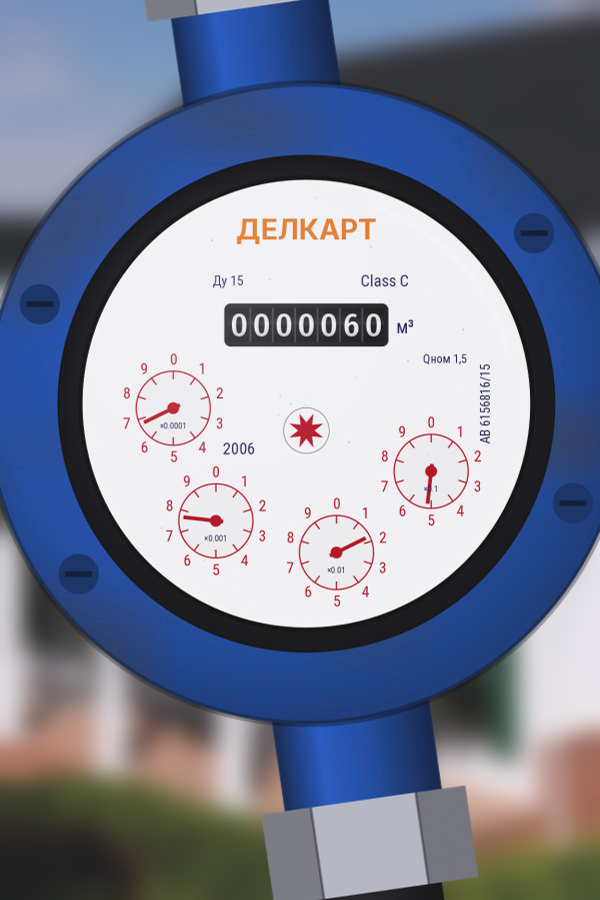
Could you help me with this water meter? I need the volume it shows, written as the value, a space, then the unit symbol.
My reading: 60.5176 m³
